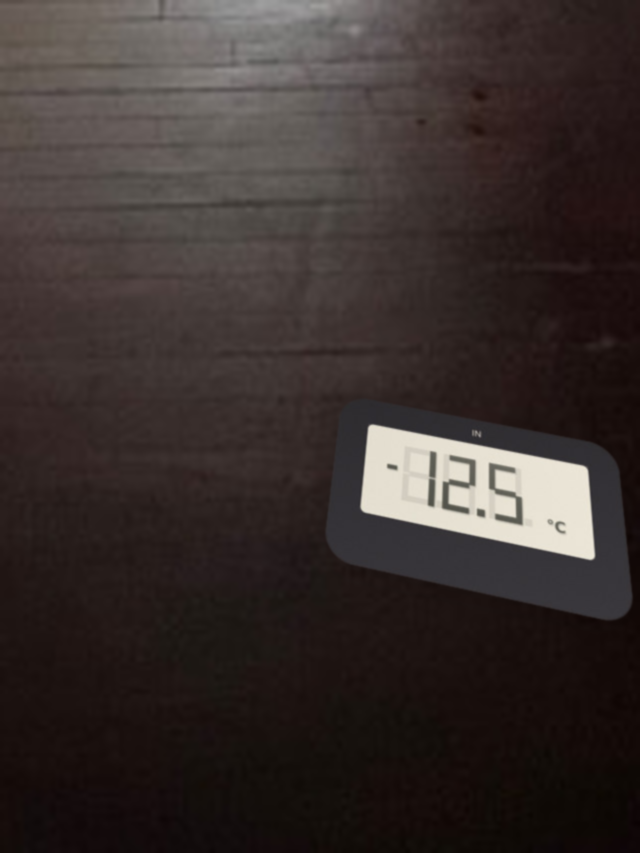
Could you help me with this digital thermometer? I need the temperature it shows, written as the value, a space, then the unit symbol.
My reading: -12.5 °C
